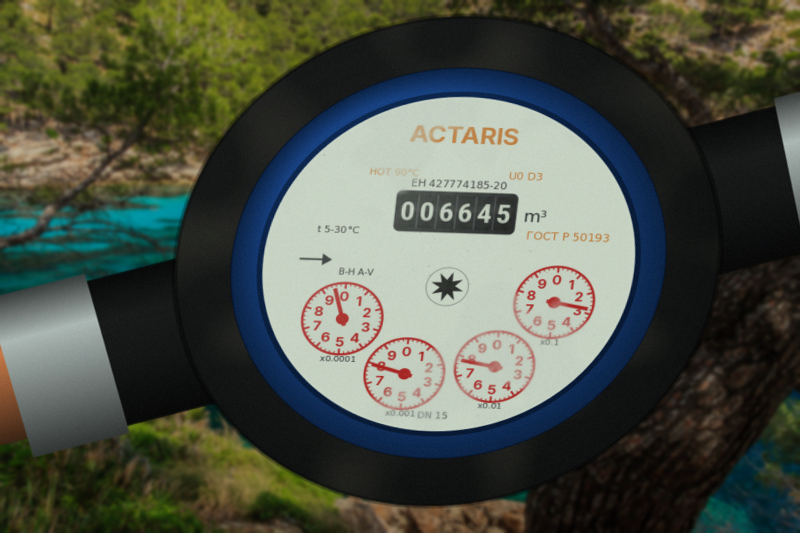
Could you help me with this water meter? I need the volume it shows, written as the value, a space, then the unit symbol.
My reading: 6645.2779 m³
